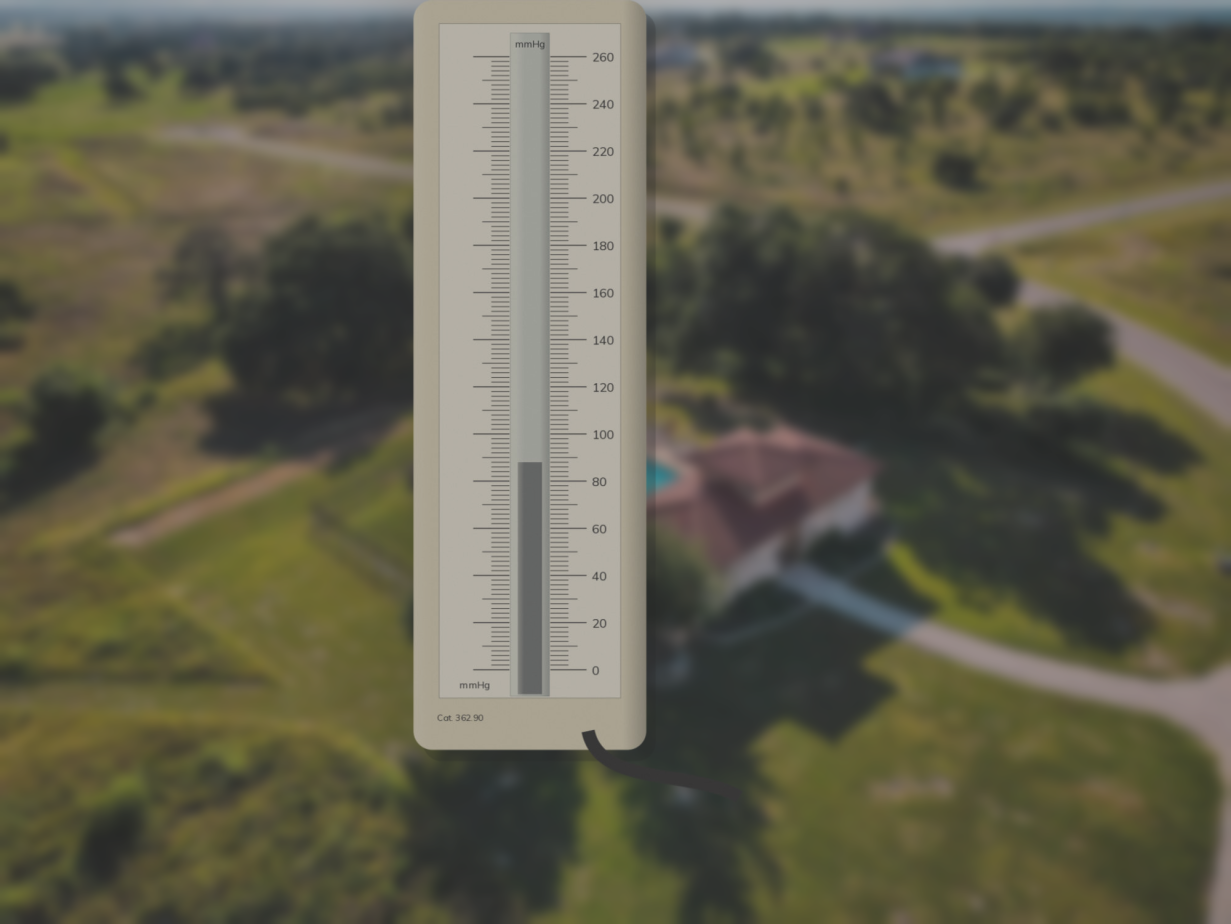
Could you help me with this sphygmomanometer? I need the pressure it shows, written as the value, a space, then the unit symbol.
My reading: 88 mmHg
